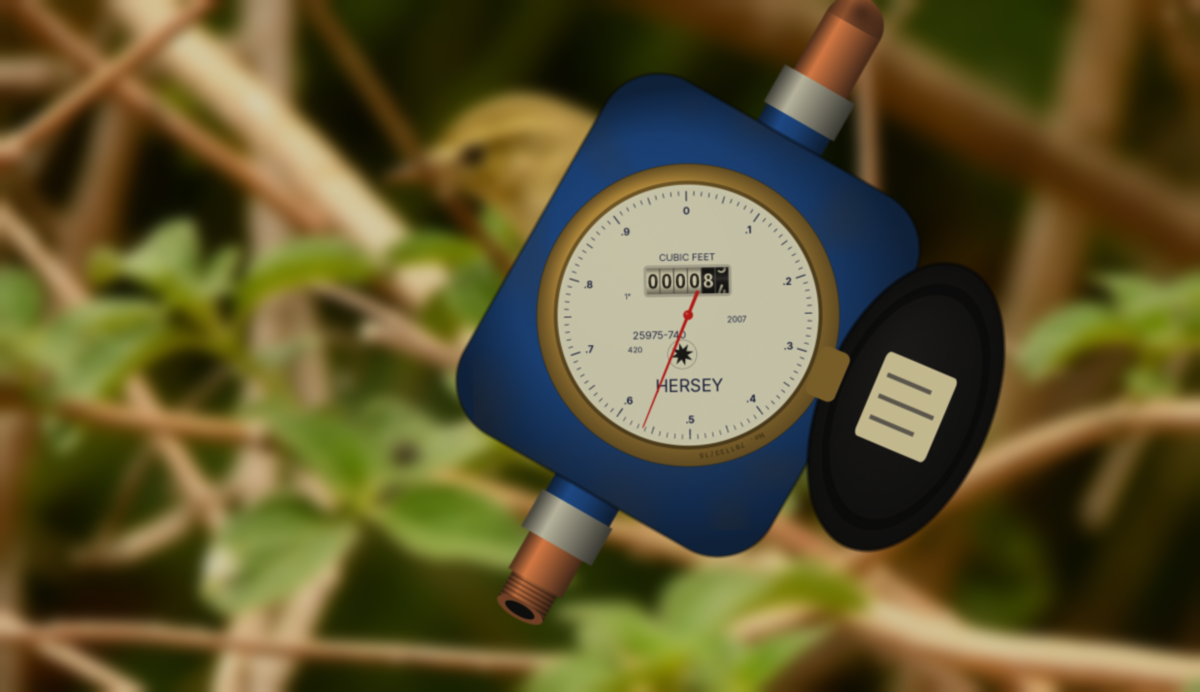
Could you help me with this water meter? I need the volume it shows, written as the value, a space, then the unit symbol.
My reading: 83.56 ft³
